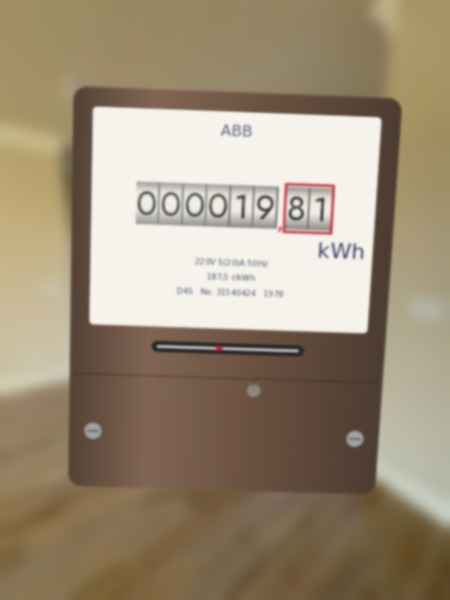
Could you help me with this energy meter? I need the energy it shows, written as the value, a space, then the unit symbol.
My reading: 19.81 kWh
